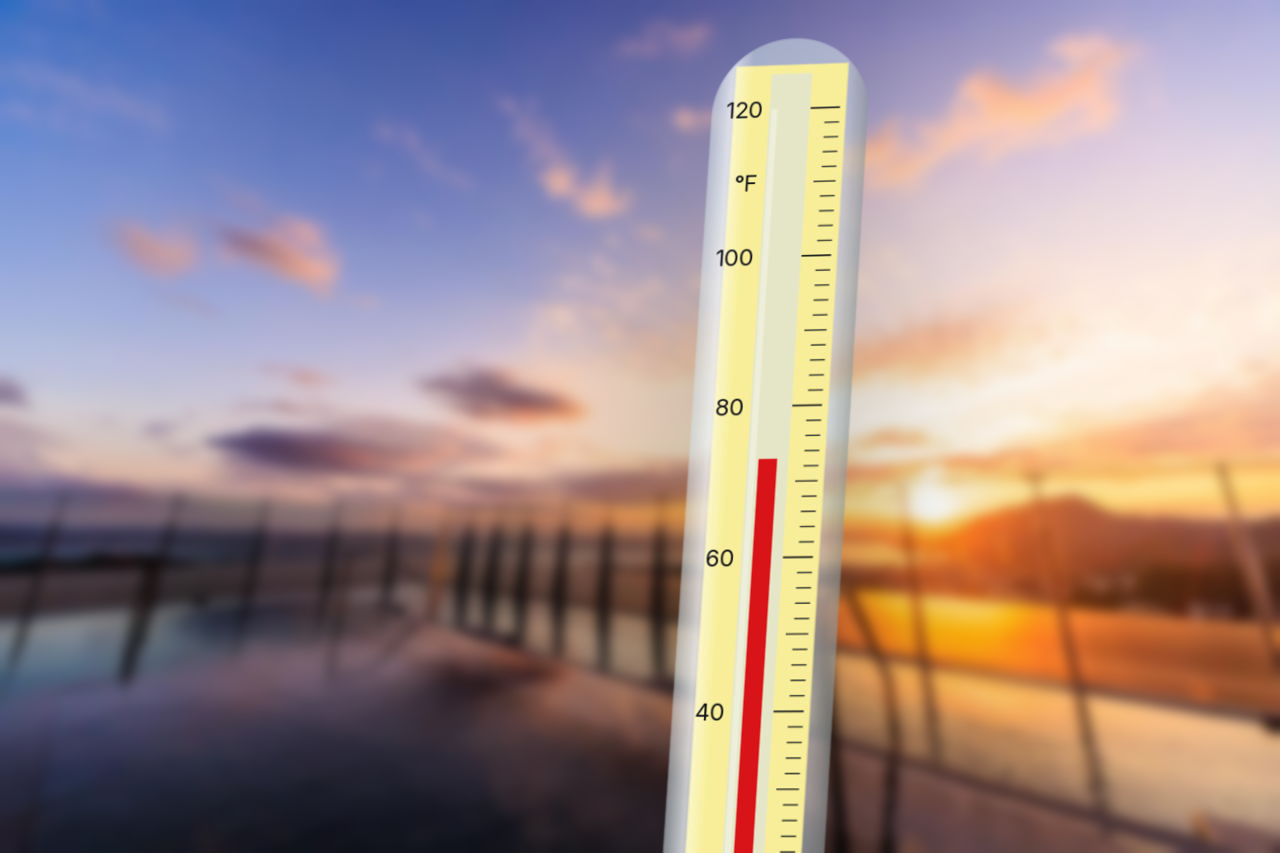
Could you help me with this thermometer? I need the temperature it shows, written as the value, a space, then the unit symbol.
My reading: 73 °F
